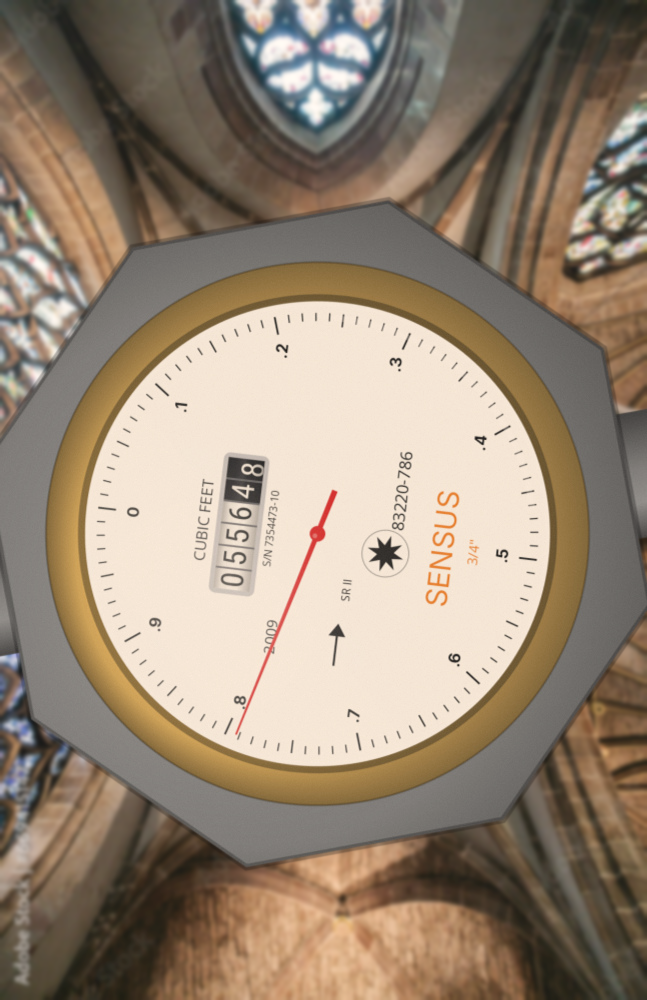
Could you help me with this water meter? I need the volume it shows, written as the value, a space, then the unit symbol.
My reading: 55647.79 ft³
